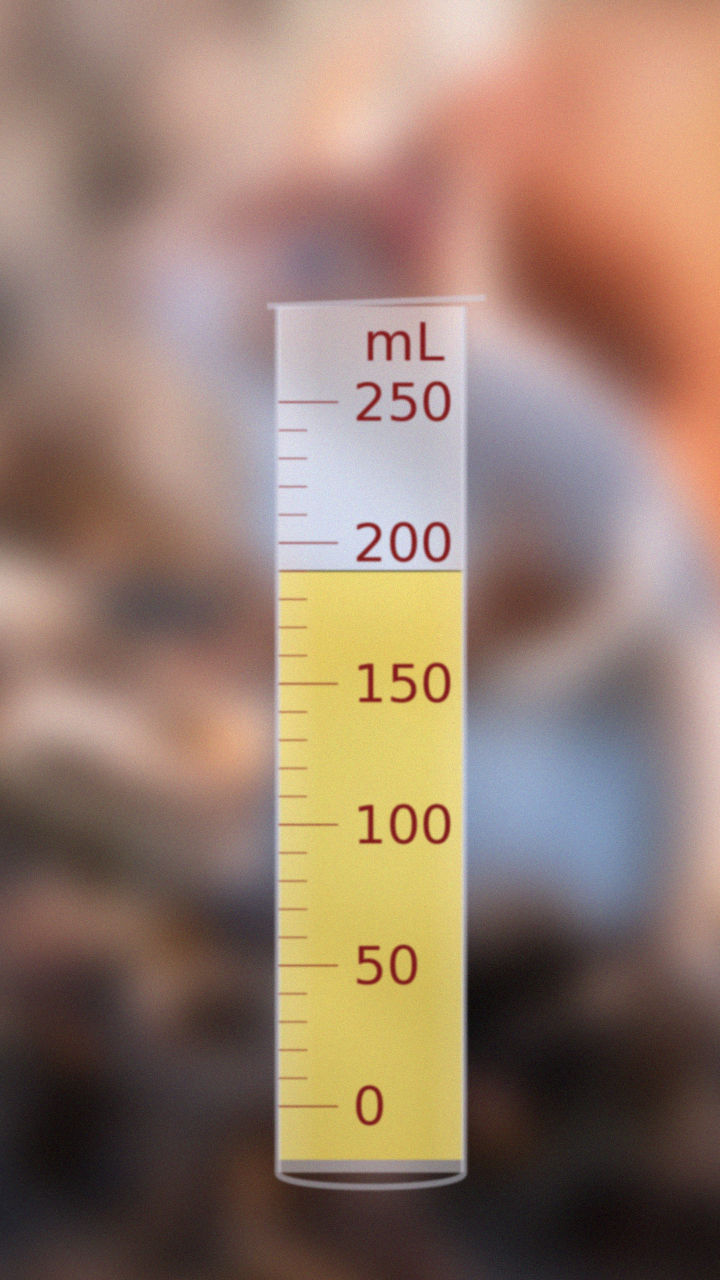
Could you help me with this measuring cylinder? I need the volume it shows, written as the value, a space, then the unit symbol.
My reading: 190 mL
